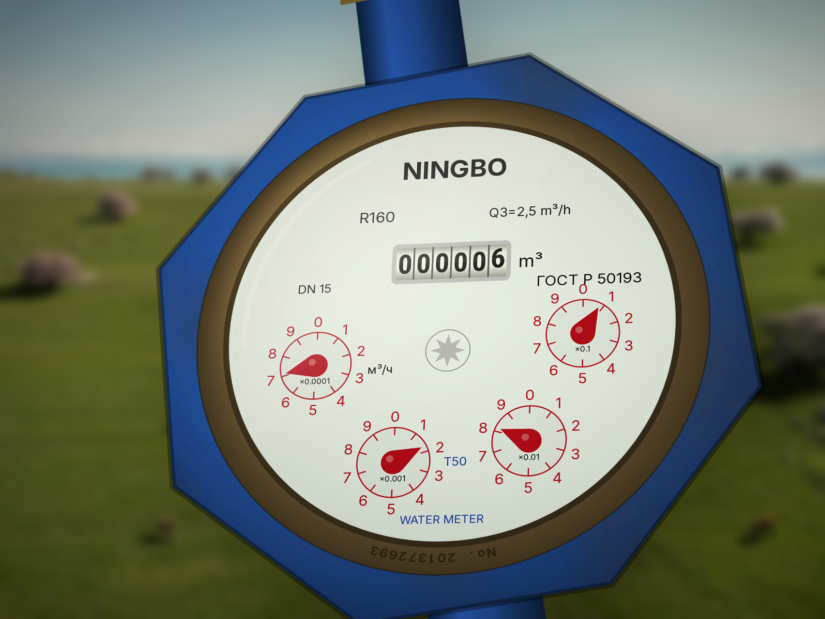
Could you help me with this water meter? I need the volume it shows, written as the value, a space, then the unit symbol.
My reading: 6.0817 m³
